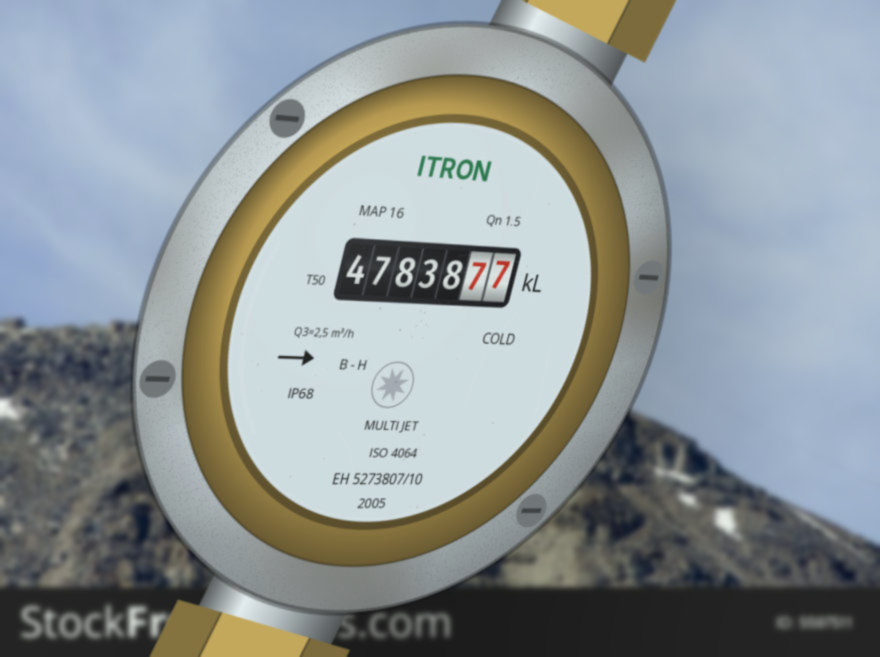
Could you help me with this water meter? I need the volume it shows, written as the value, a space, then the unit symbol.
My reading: 47838.77 kL
